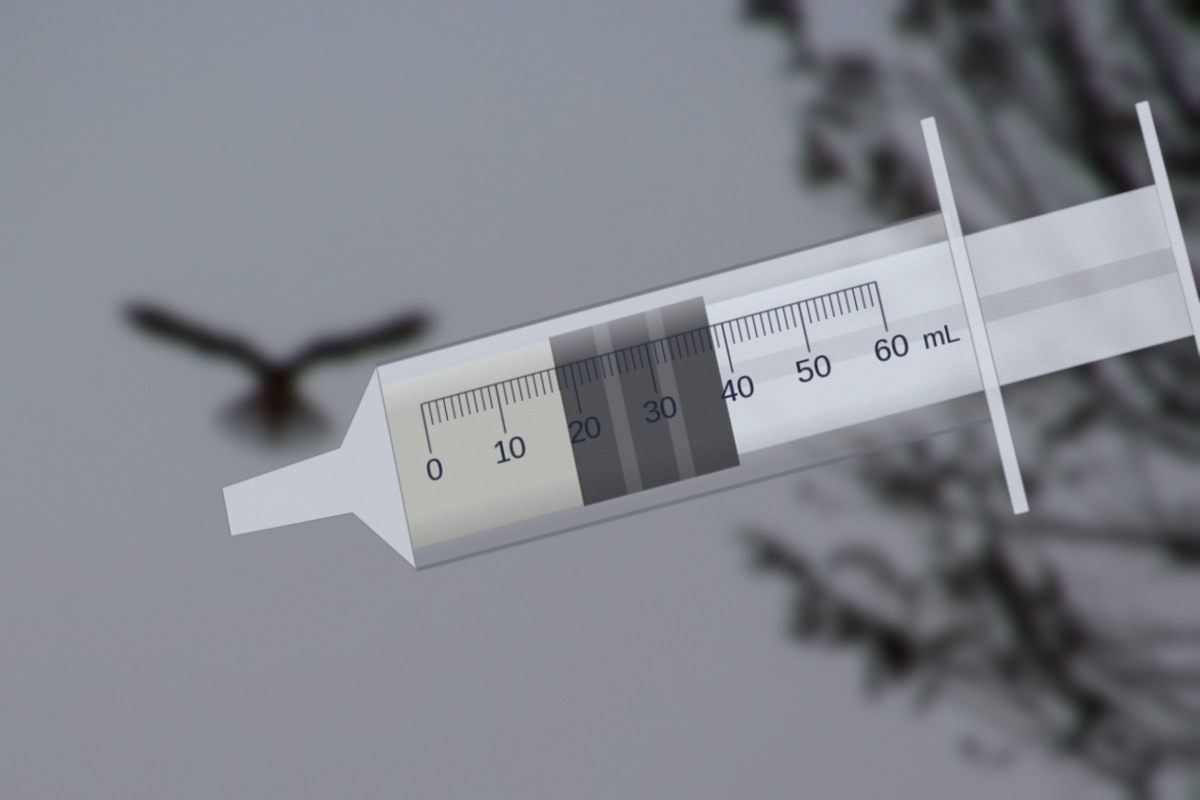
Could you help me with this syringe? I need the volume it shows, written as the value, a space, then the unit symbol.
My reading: 18 mL
